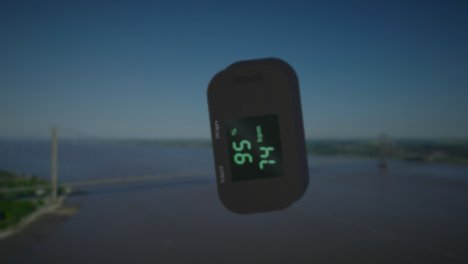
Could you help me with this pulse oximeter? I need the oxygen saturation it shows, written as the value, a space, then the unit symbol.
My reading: 95 %
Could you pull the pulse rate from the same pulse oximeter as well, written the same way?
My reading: 74 bpm
